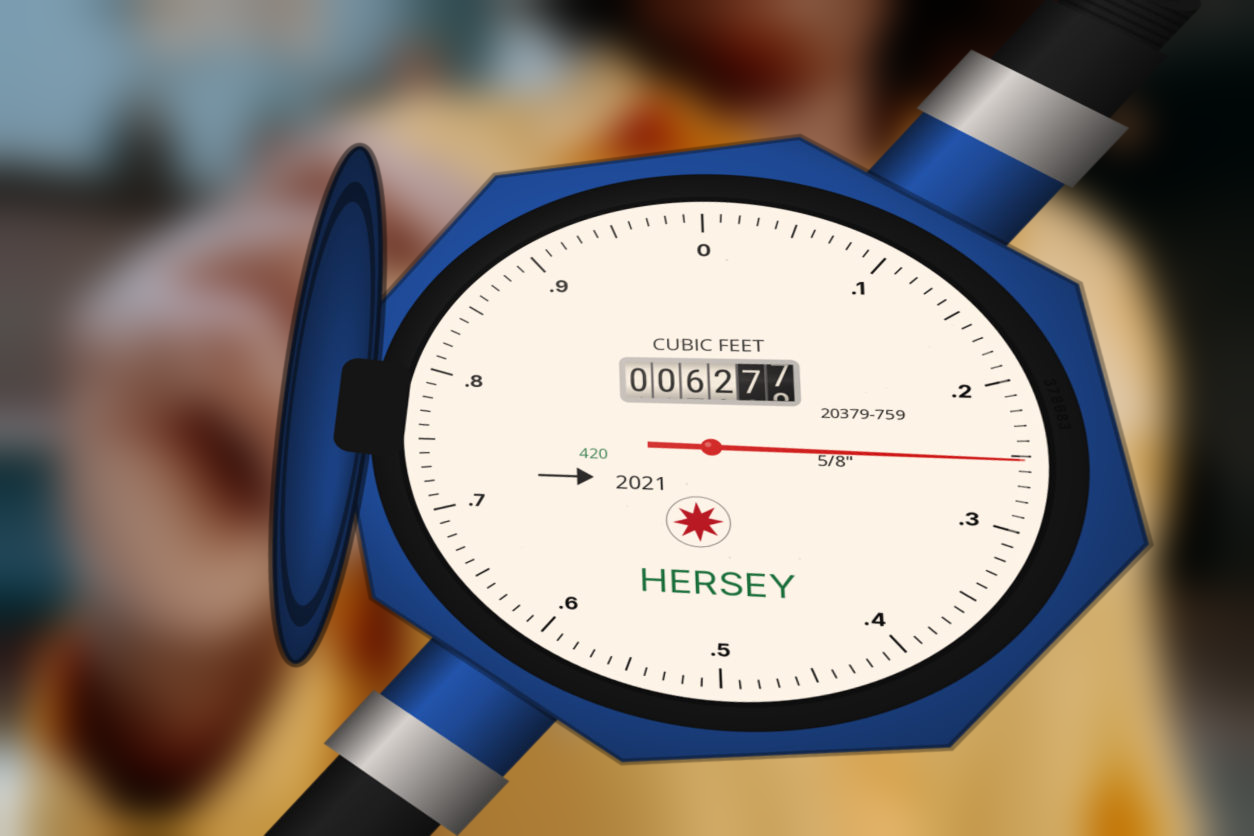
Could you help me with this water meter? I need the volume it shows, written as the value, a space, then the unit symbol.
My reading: 6277.25 ft³
